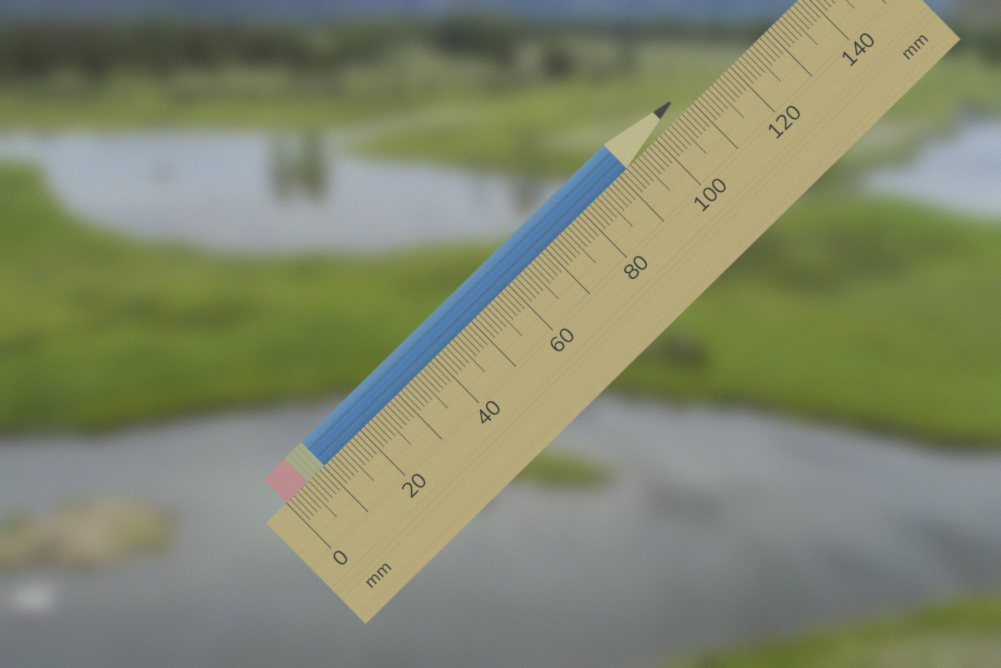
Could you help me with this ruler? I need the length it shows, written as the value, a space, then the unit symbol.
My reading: 107 mm
